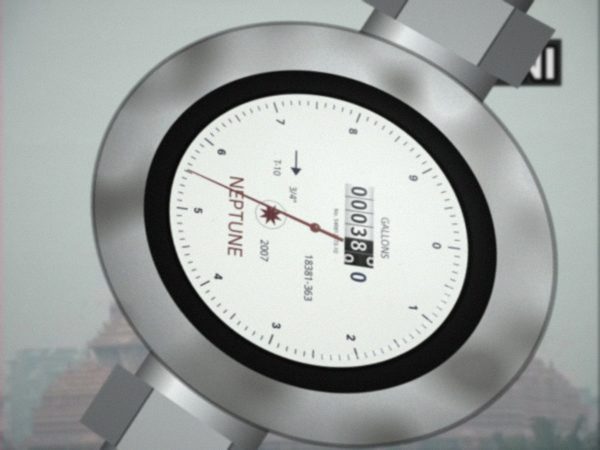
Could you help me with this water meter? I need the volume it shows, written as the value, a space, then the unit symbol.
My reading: 3885.5 gal
